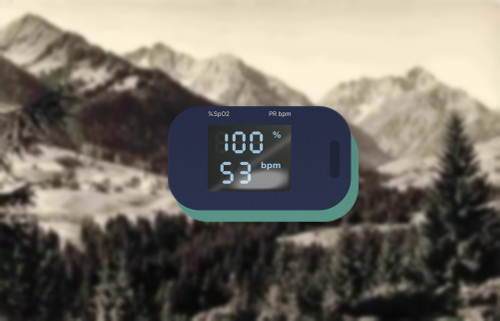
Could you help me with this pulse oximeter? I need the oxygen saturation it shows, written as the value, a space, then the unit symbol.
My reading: 100 %
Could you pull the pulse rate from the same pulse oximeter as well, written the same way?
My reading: 53 bpm
